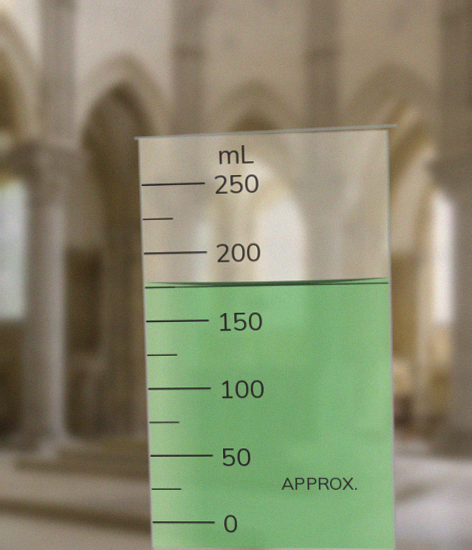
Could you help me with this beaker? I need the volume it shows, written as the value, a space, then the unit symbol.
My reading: 175 mL
